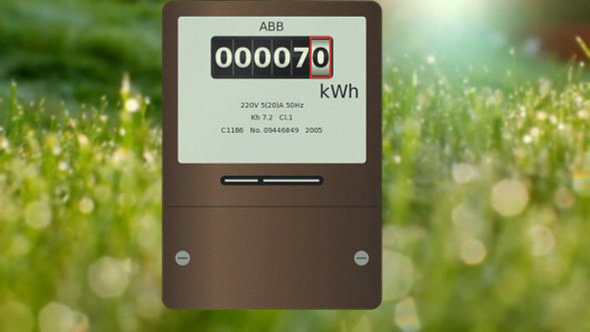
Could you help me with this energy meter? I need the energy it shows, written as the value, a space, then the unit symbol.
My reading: 7.0 kWh
